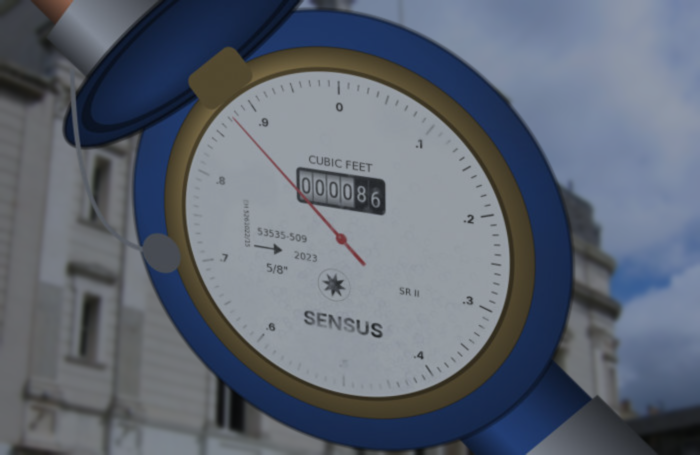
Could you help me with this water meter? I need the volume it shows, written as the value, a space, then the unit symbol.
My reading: 85.87 ft³
